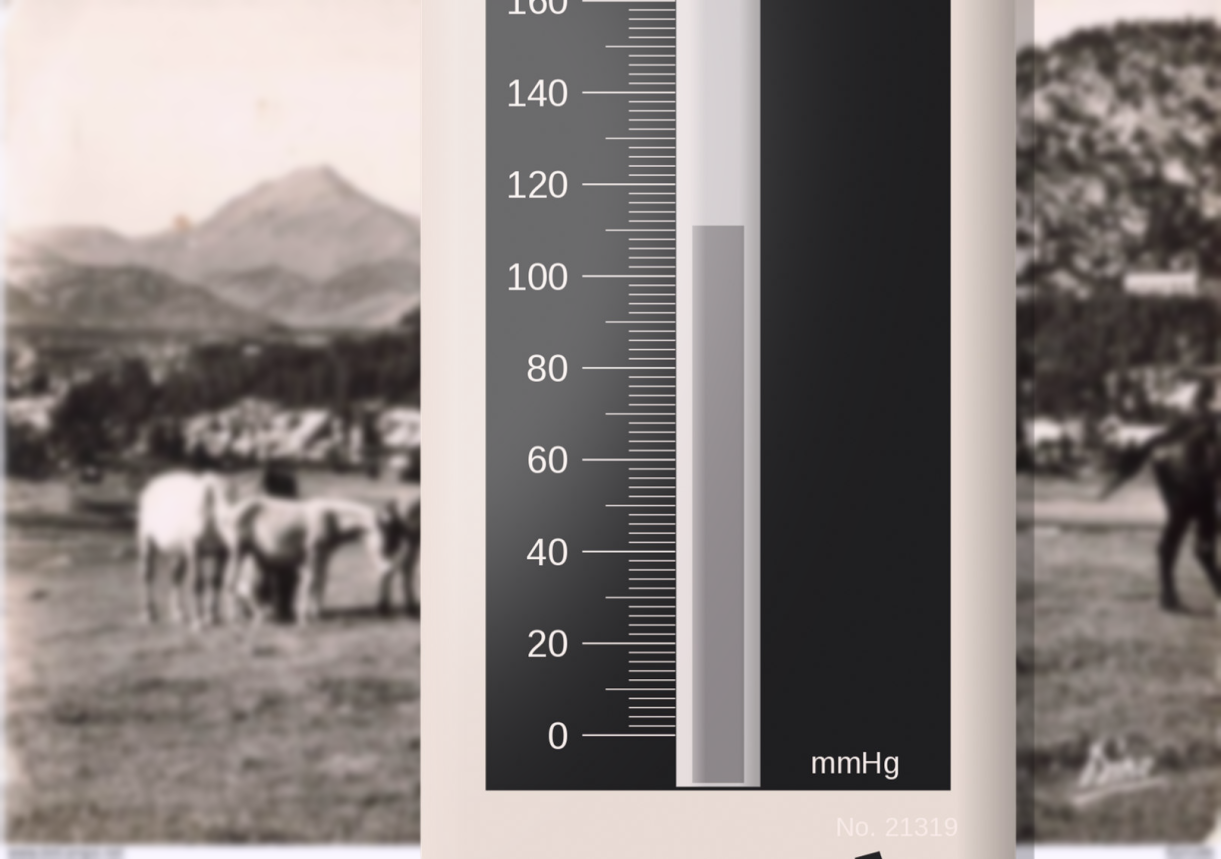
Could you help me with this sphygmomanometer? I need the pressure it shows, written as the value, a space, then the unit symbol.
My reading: 111 mmHg
